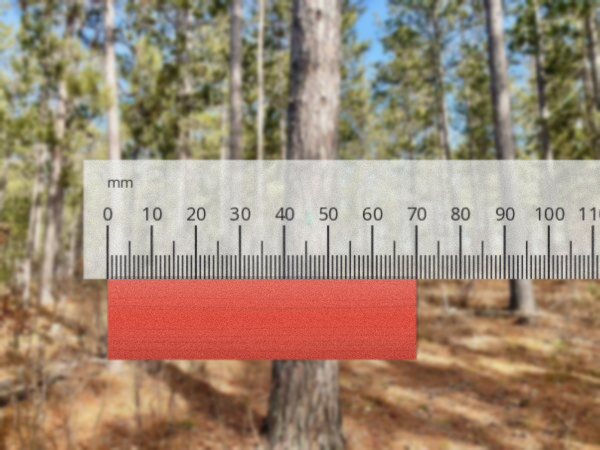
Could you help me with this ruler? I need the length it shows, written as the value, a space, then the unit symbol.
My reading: 70 mm
